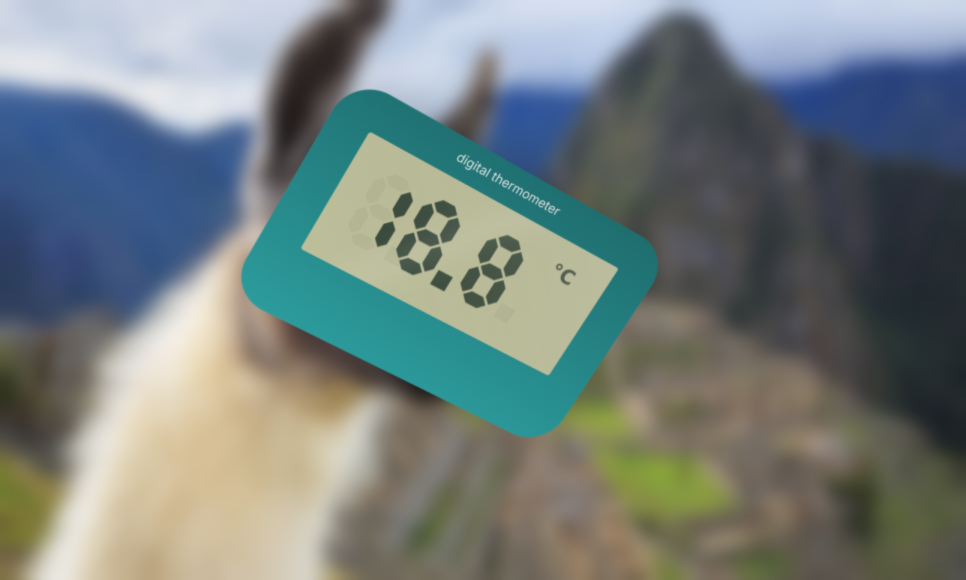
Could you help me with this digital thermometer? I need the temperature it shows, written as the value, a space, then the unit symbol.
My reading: 18.8 °C
